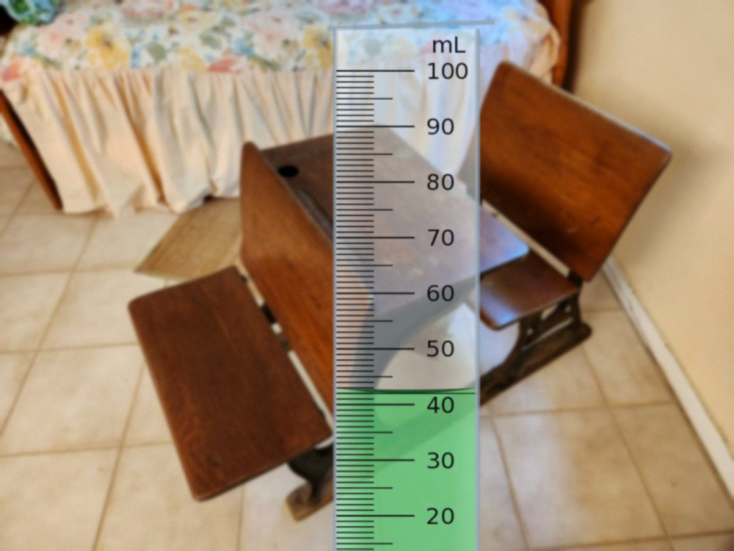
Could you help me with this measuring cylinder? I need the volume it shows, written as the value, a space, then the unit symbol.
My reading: 42 mL
